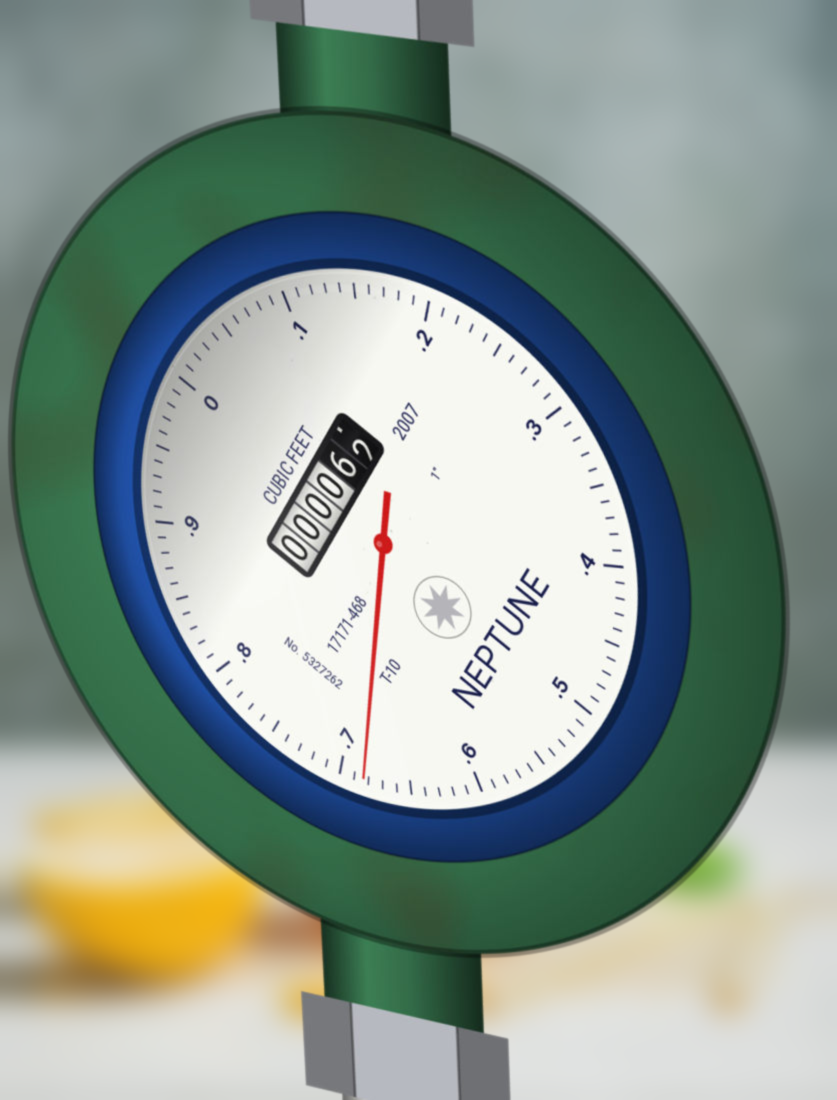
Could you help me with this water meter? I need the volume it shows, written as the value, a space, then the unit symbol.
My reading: 61.68 ft³
